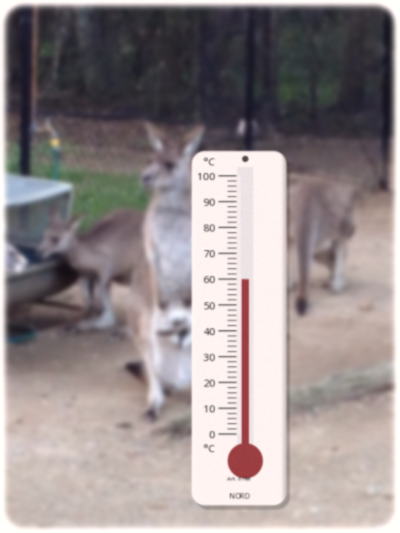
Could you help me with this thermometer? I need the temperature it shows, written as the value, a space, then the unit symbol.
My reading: 60 °C
